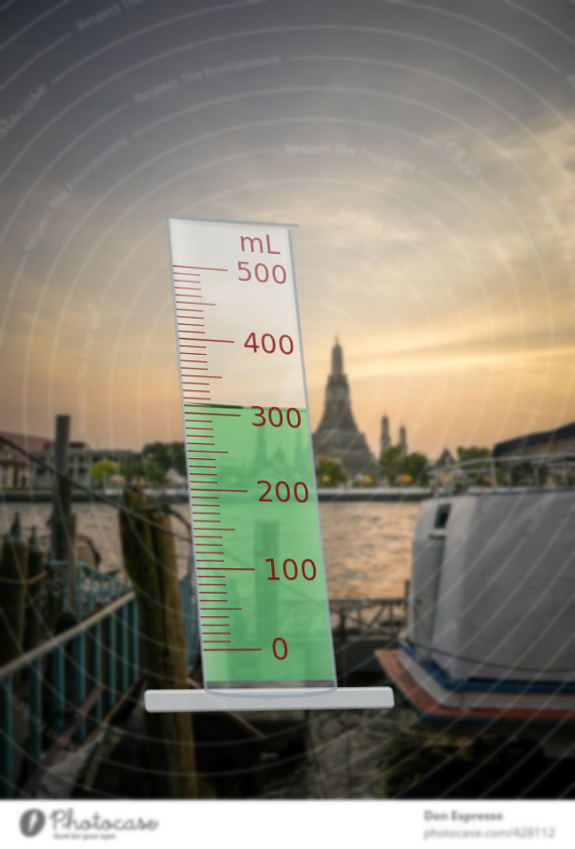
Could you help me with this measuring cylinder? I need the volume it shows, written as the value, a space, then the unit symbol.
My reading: 310 mL
